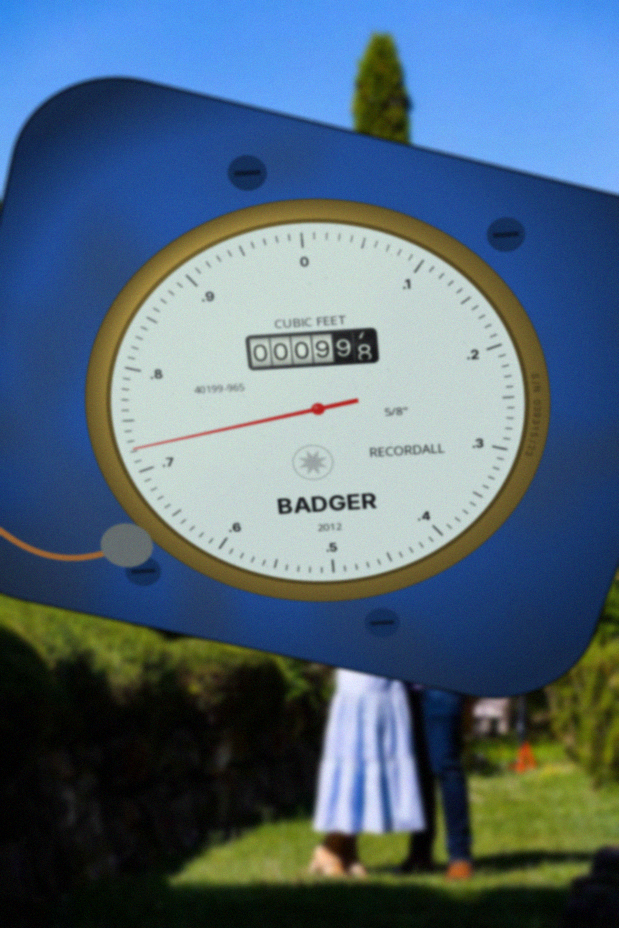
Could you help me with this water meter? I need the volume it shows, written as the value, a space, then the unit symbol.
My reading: 997.72 ft³
